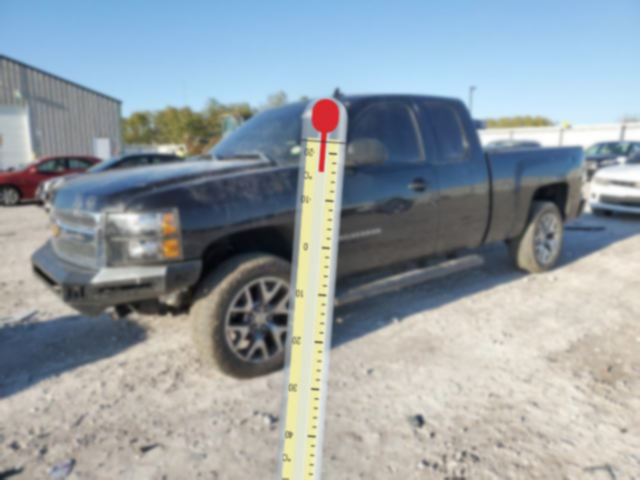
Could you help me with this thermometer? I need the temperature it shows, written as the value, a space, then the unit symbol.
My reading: -16 °C
